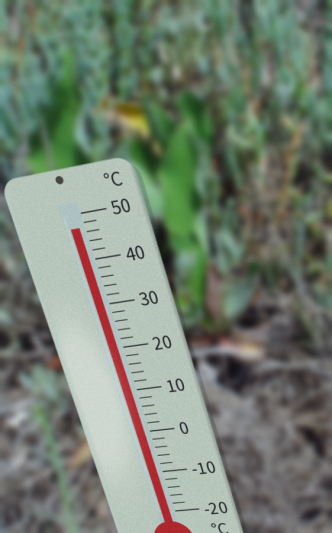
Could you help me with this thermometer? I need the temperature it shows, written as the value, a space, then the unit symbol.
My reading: 47 °C
